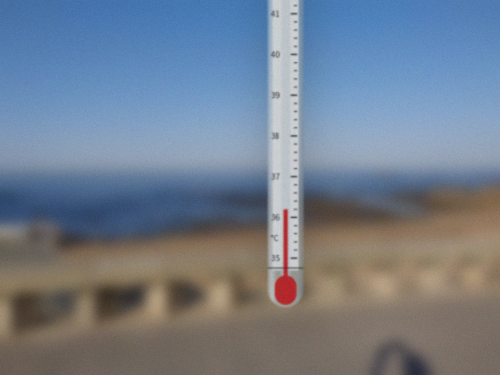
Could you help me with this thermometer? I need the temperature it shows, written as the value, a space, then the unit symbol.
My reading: 36.2 °C
